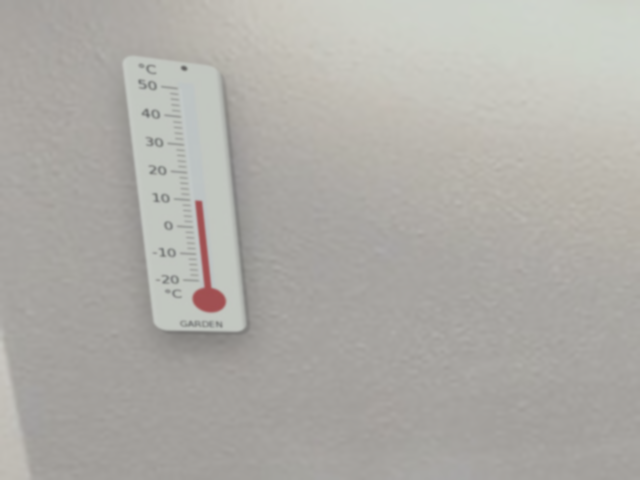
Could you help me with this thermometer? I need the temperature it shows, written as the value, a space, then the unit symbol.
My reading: 10 °C
